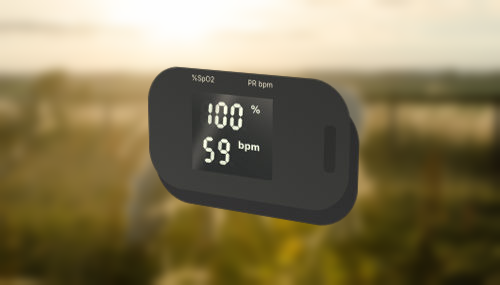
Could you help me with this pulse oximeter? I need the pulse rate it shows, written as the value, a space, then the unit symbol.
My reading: 59 bpm
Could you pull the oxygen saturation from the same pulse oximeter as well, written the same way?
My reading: 100 %
